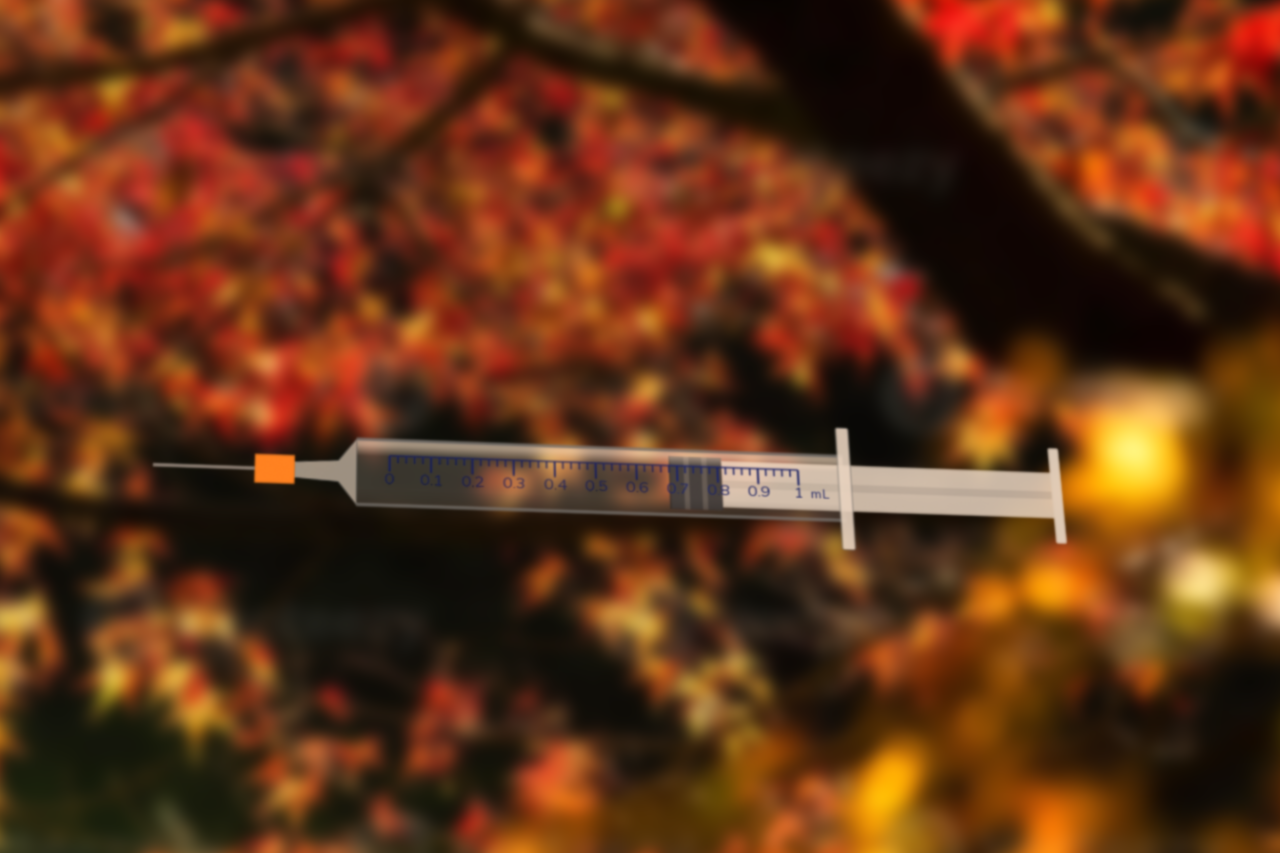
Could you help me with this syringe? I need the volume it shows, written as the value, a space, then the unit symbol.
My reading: 0.68 mL
